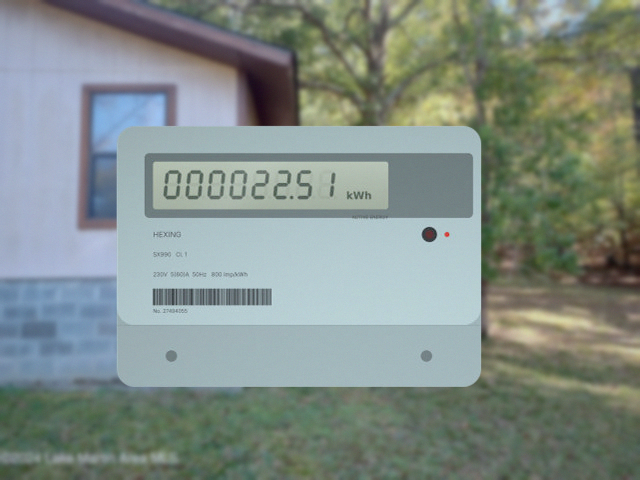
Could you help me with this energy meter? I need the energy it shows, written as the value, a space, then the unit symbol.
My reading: 22.51 kWh
